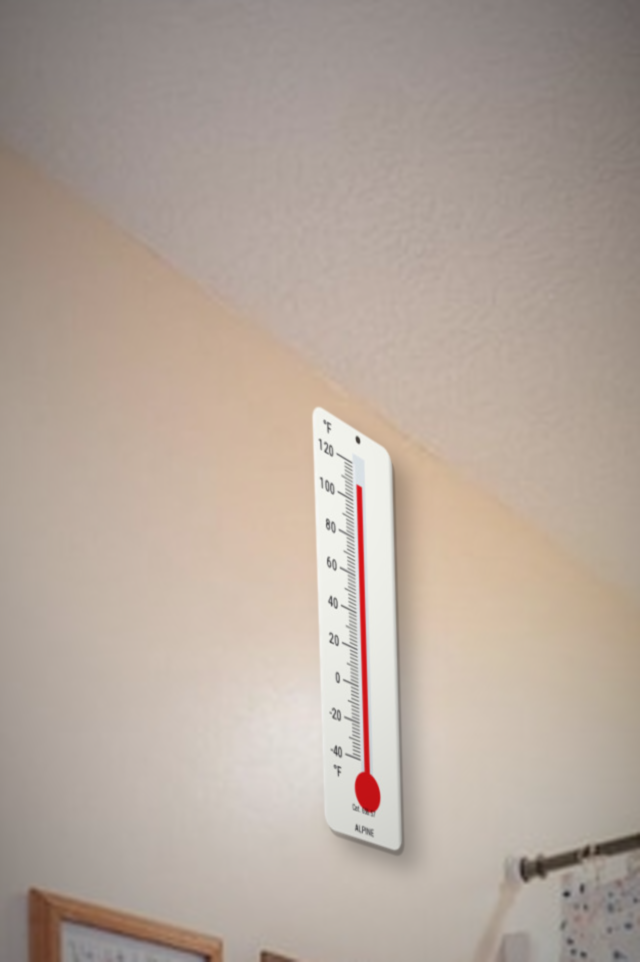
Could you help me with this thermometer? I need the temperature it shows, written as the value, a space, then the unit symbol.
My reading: 110 °F
